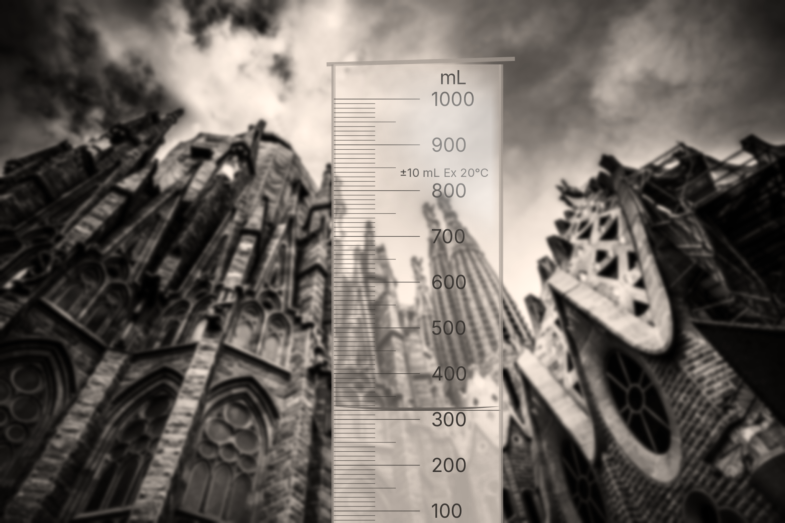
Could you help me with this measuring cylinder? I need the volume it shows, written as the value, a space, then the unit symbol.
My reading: 320 mL
